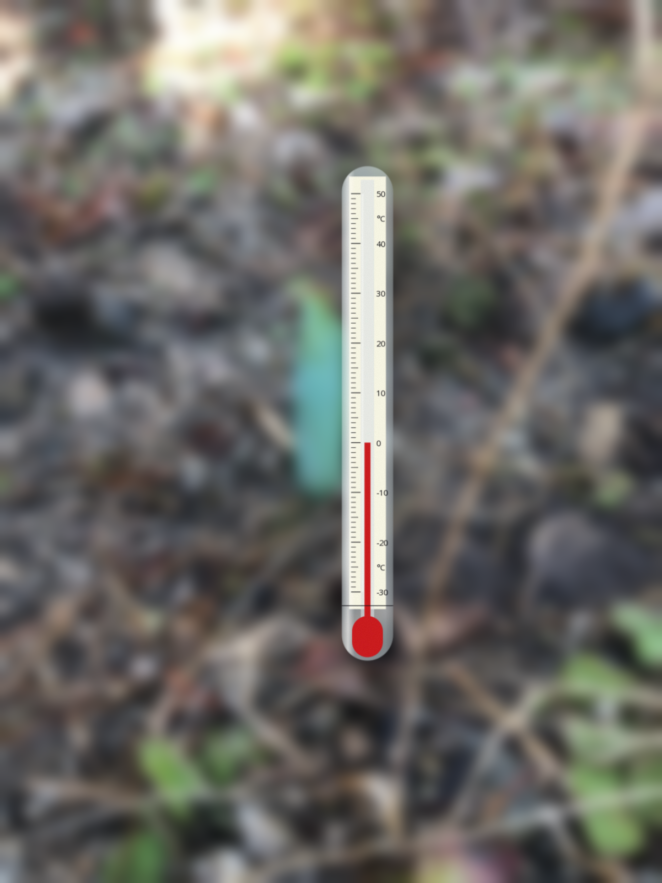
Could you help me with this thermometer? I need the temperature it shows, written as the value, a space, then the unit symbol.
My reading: 0 °C
